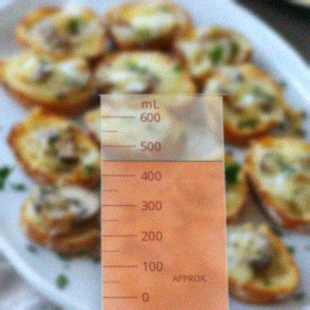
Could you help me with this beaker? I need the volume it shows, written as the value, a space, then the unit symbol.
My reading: 450 mL
